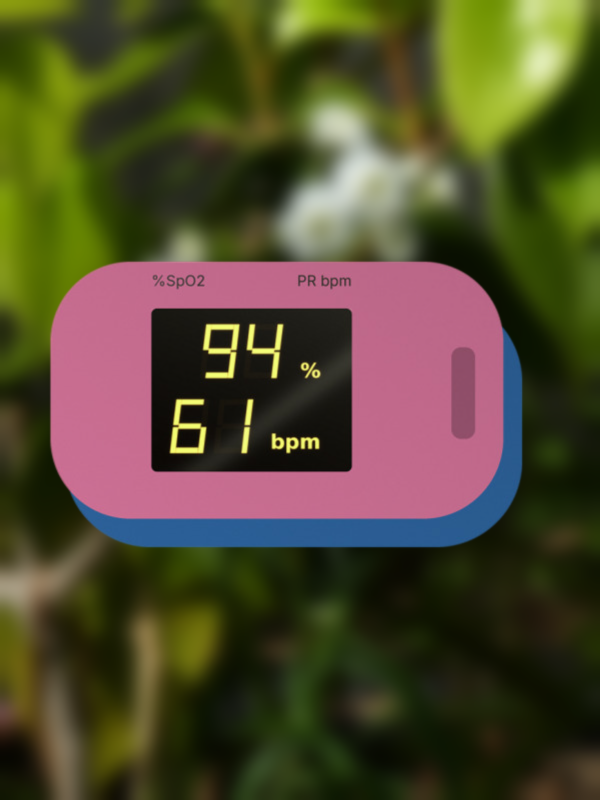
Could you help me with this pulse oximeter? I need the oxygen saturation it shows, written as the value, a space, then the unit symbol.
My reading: 94 %
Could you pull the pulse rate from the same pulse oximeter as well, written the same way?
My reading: 61 bpm
